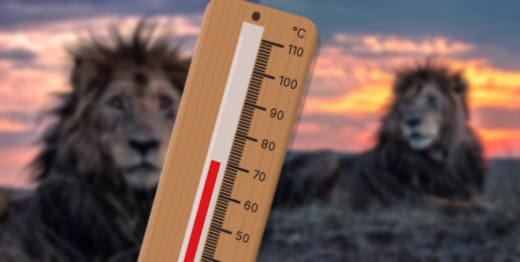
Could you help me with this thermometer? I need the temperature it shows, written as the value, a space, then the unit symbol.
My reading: 70 °C
